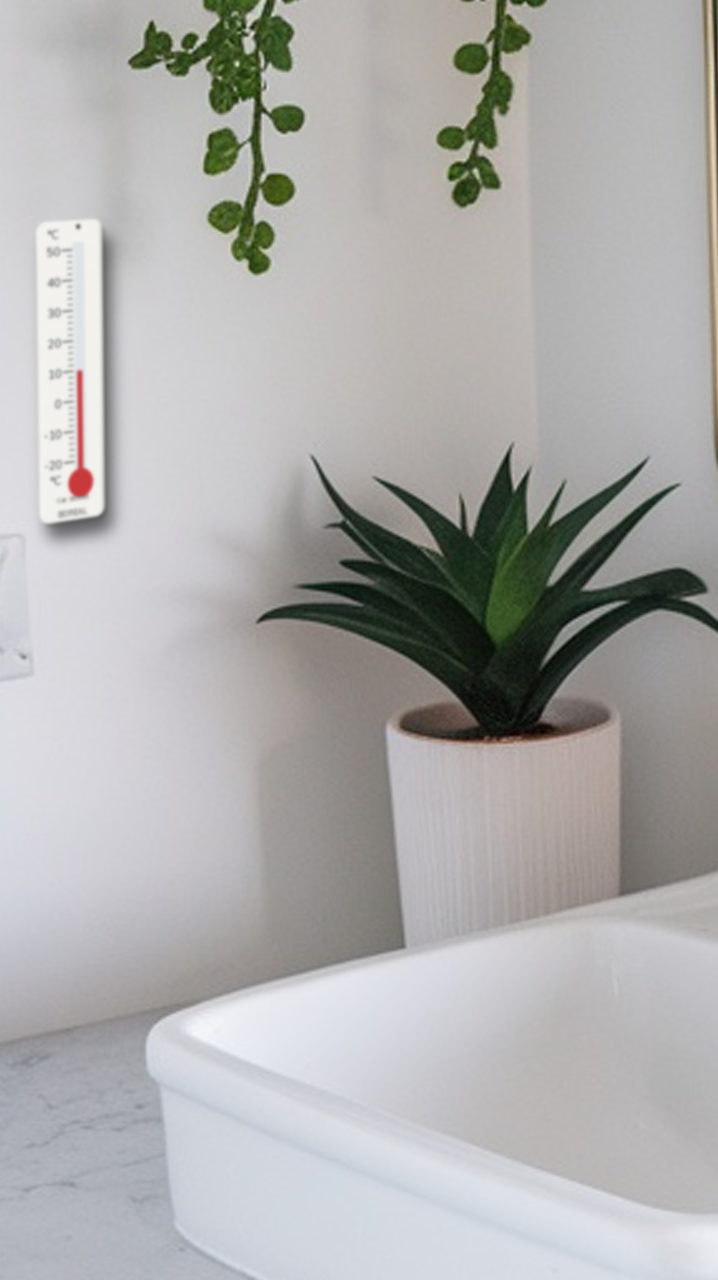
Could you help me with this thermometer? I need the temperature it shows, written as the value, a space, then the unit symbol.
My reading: 10 °C
